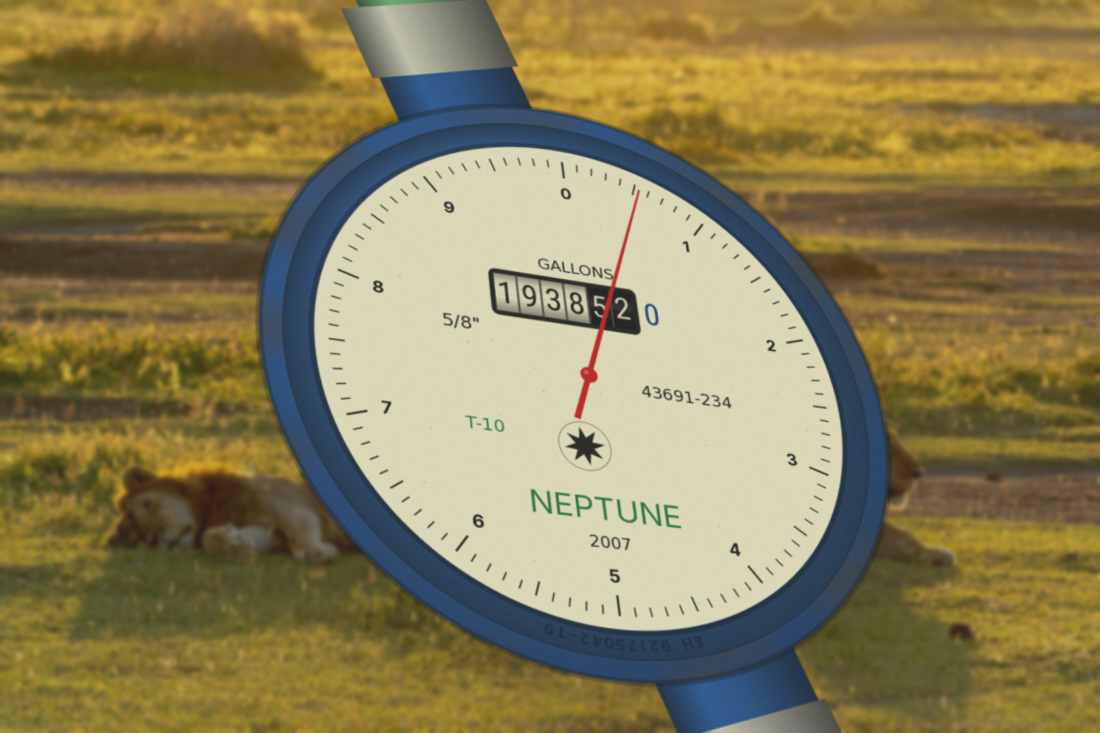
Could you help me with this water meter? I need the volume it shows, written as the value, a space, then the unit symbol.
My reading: 1938520.5 gal
